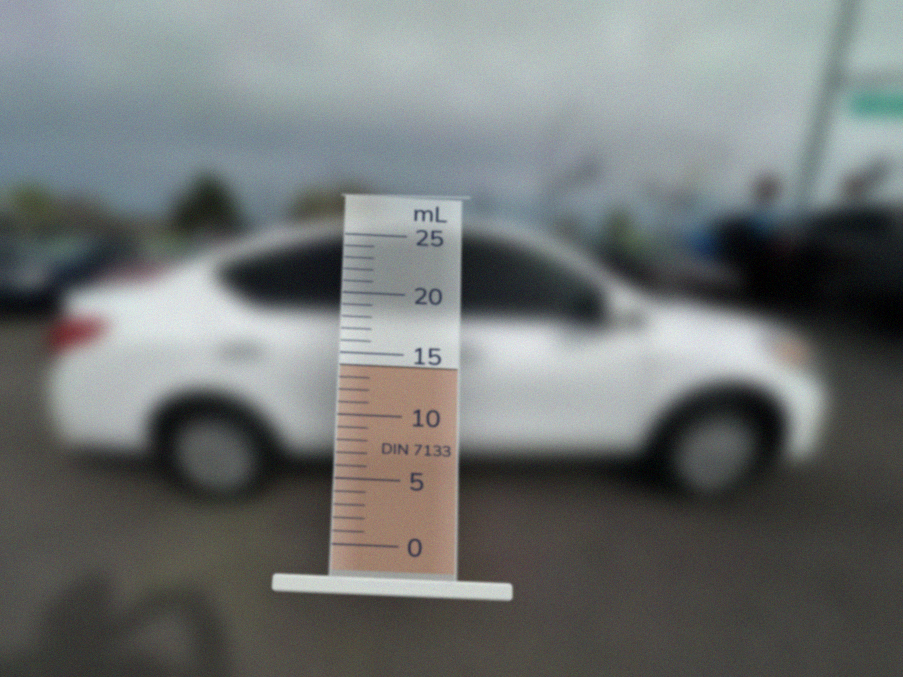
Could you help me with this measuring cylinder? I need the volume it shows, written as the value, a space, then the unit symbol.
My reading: 14 mL
